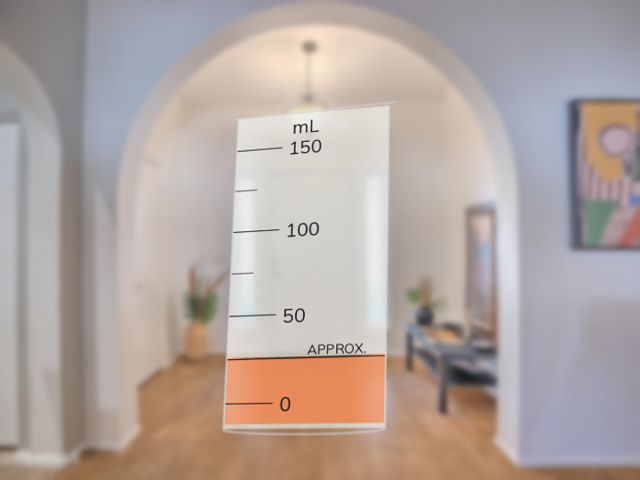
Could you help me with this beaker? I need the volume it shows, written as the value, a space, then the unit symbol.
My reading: 25 mL
